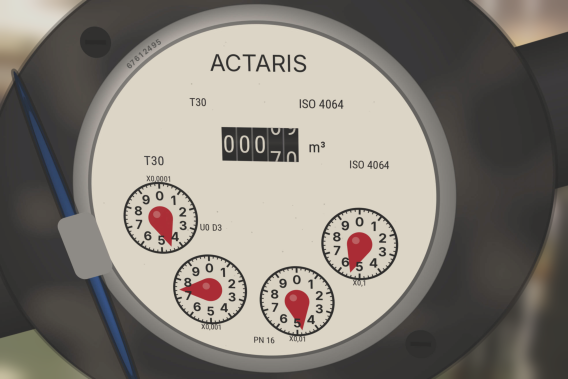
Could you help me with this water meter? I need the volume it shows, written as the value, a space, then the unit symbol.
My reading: 69.5474 m³
